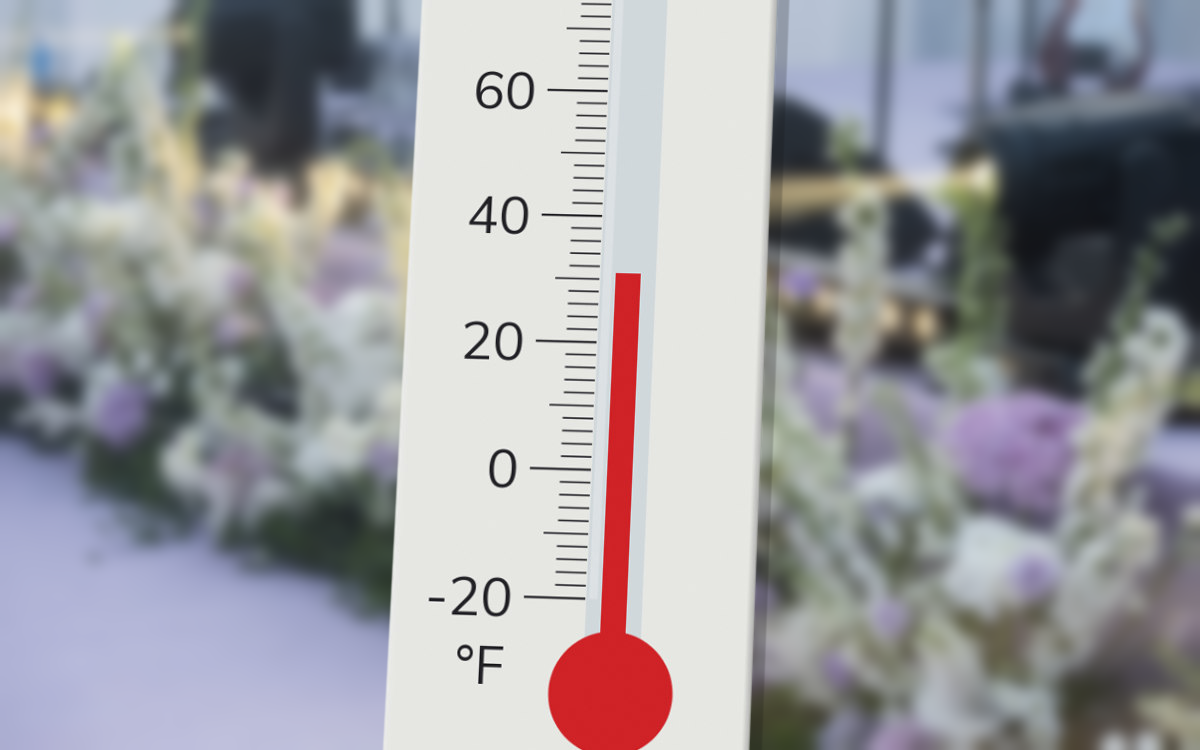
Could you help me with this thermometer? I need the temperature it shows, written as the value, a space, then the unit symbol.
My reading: 31 °F
